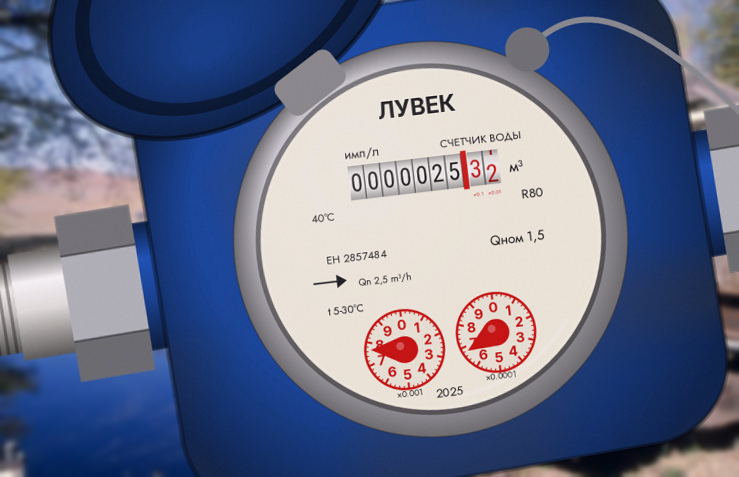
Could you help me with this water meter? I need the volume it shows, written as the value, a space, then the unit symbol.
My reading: 25.3176 m³
